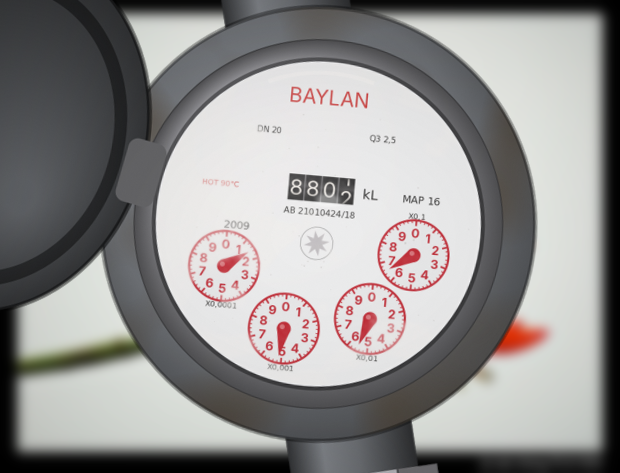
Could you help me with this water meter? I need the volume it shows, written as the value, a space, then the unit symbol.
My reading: 8801.6551 kL
